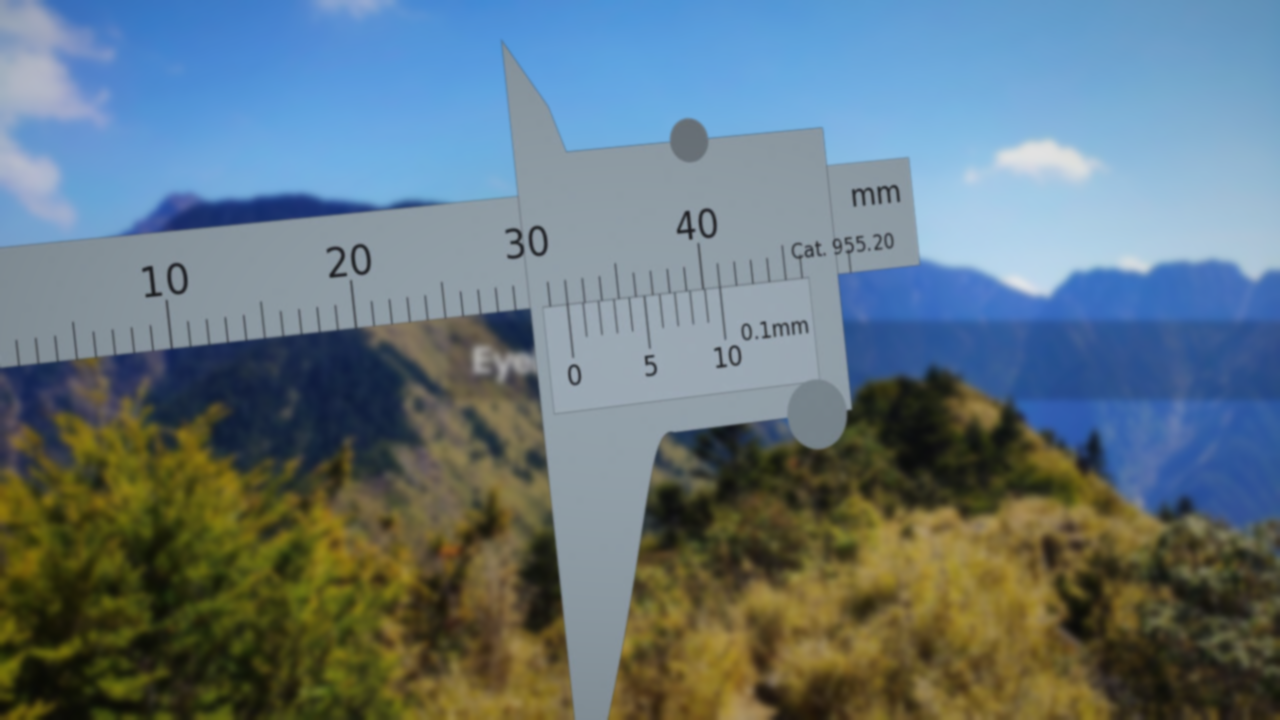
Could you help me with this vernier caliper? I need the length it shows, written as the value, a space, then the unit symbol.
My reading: 32.0 mm
